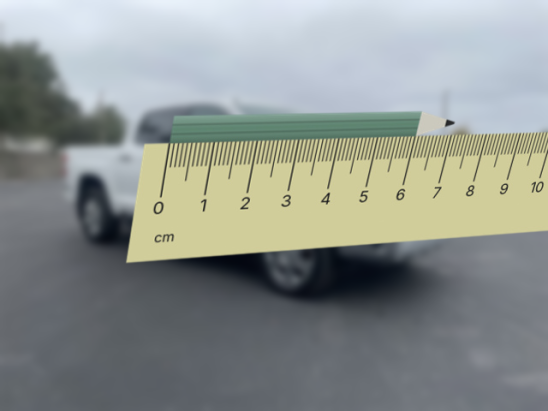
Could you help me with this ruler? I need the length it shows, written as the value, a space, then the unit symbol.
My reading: 7 cm
